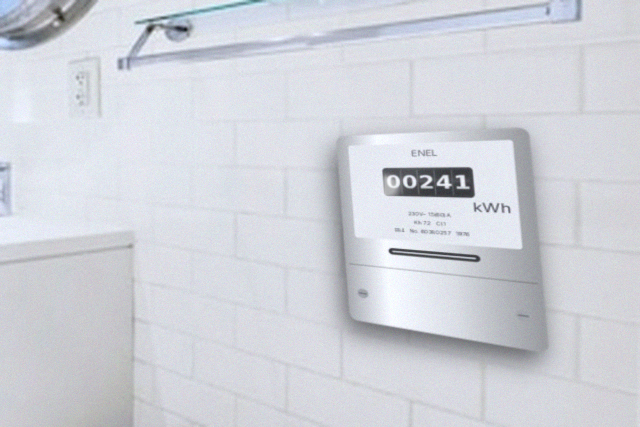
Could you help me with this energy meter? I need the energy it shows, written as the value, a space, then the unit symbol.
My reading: 241 kWh
